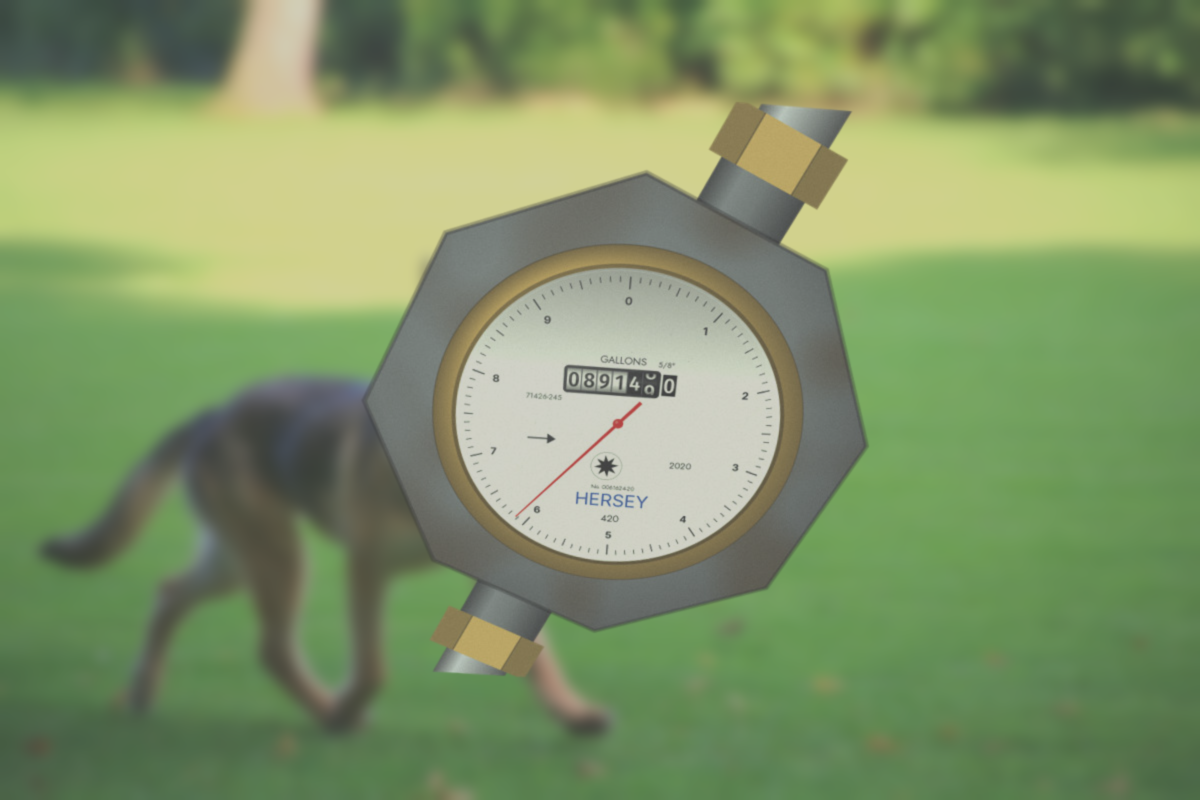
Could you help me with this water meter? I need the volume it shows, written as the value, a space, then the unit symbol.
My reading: 891486.1 gal
